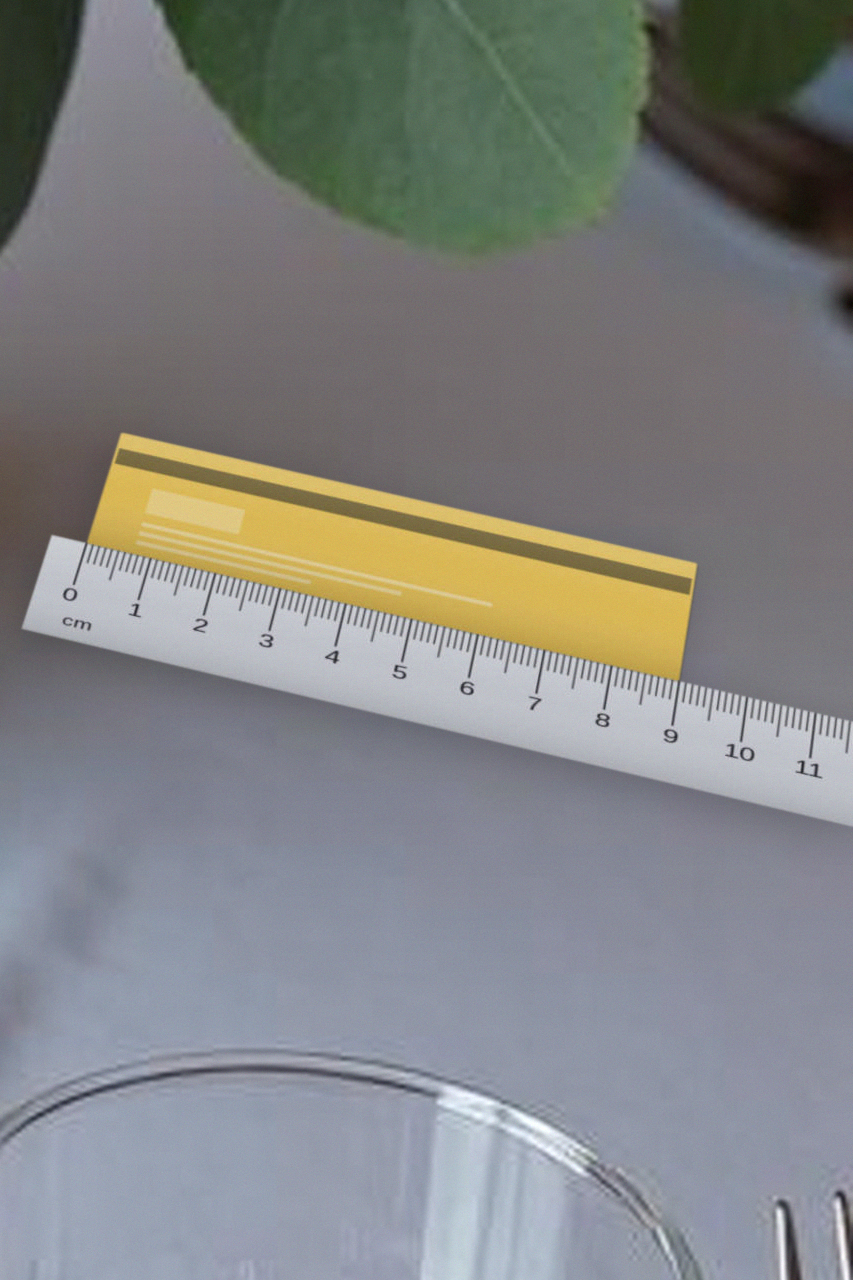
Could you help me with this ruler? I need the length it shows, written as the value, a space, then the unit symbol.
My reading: 9 cm
